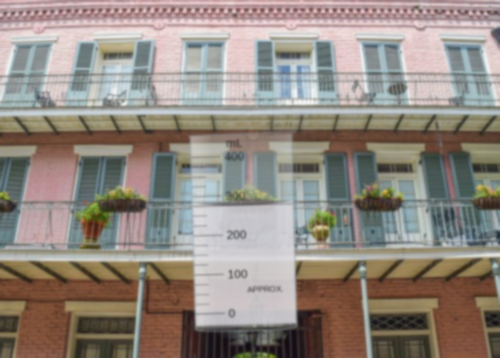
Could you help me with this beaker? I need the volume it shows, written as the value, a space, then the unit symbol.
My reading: 275 mL
